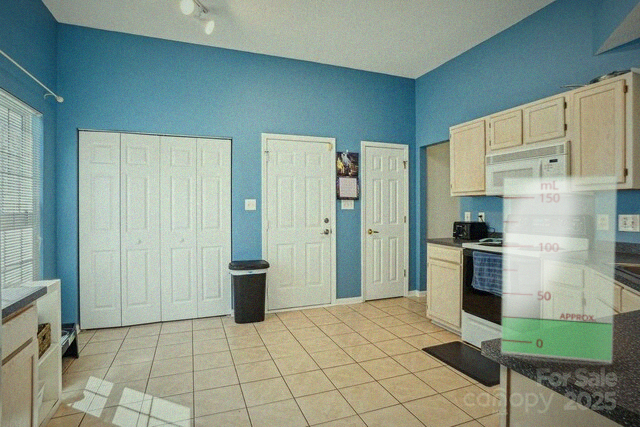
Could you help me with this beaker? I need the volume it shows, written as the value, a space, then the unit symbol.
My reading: 25 mL
